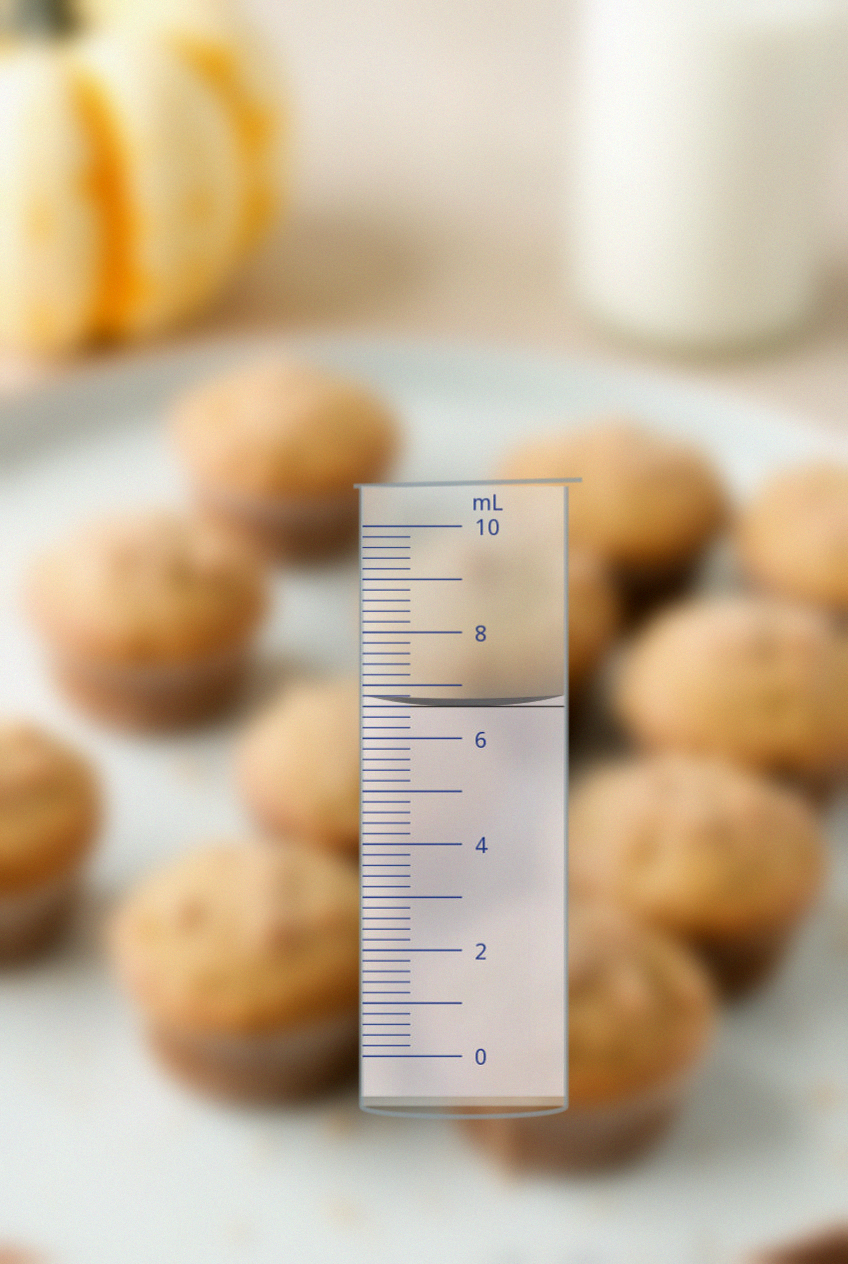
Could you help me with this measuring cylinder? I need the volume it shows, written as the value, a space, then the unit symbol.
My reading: 6.6 mL
